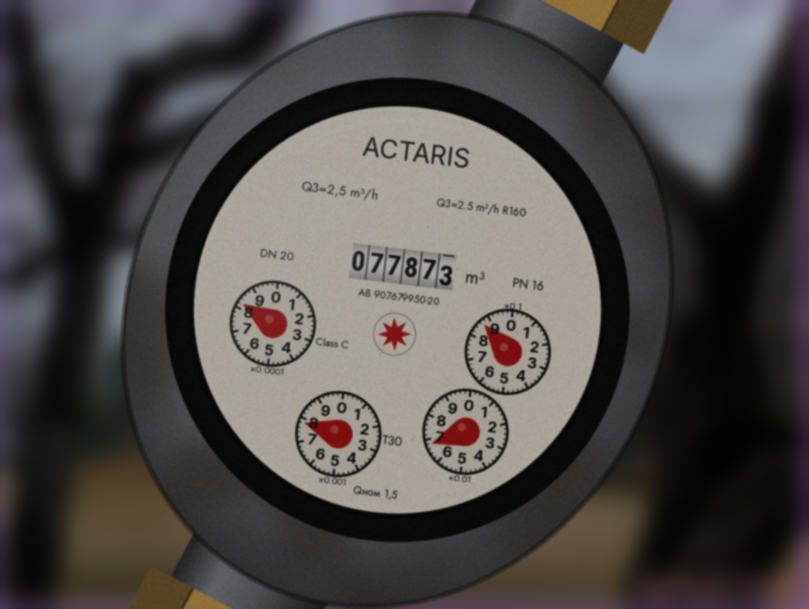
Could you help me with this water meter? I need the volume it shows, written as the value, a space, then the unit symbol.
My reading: 77872.8678 m³
